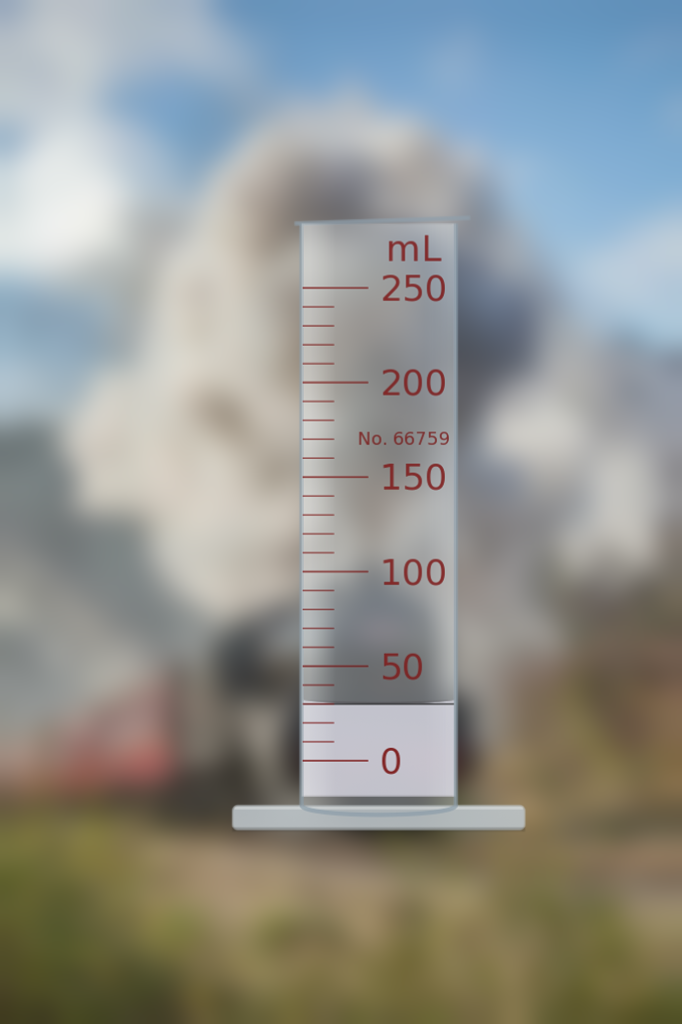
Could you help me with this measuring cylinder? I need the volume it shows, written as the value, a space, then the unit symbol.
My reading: 30 mL
